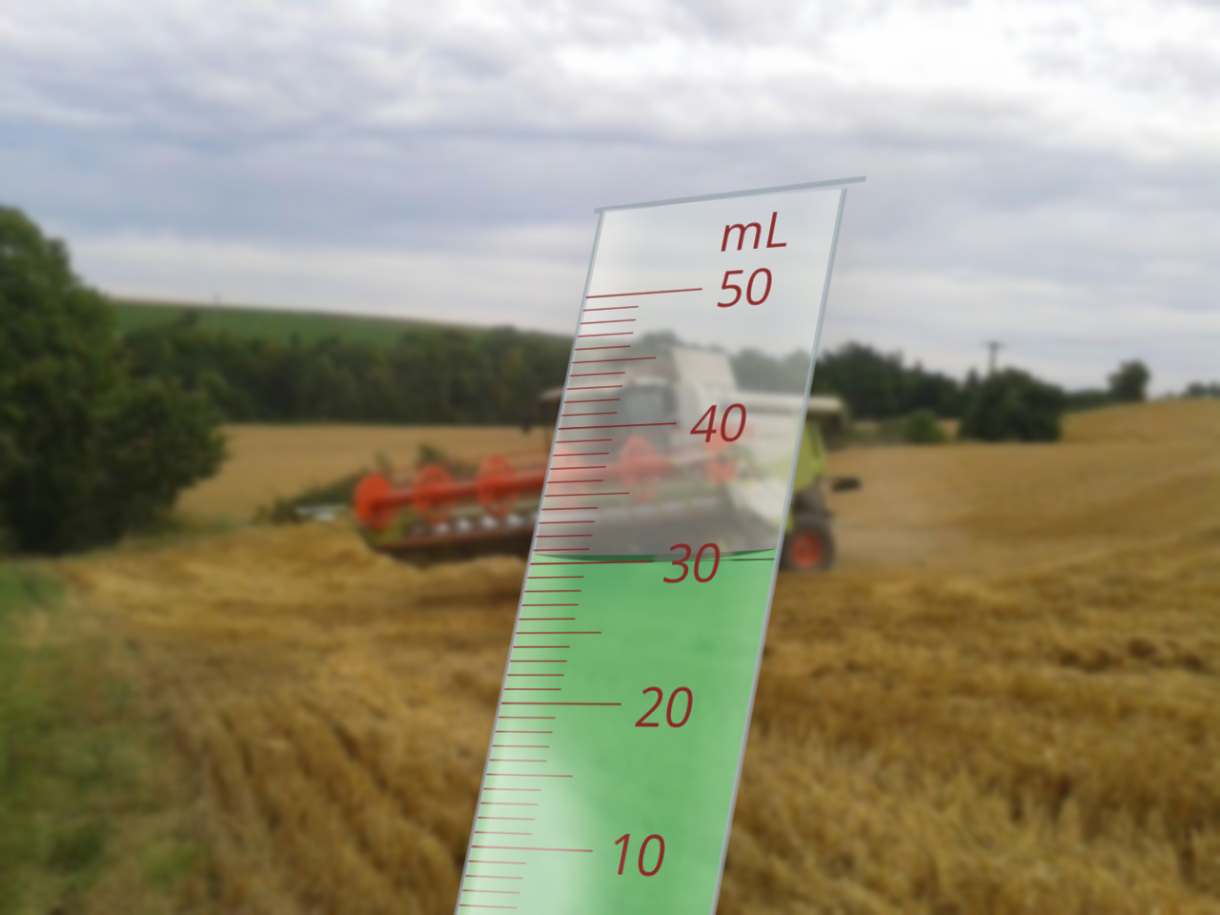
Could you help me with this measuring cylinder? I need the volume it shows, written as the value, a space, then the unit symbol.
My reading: 30 mL
